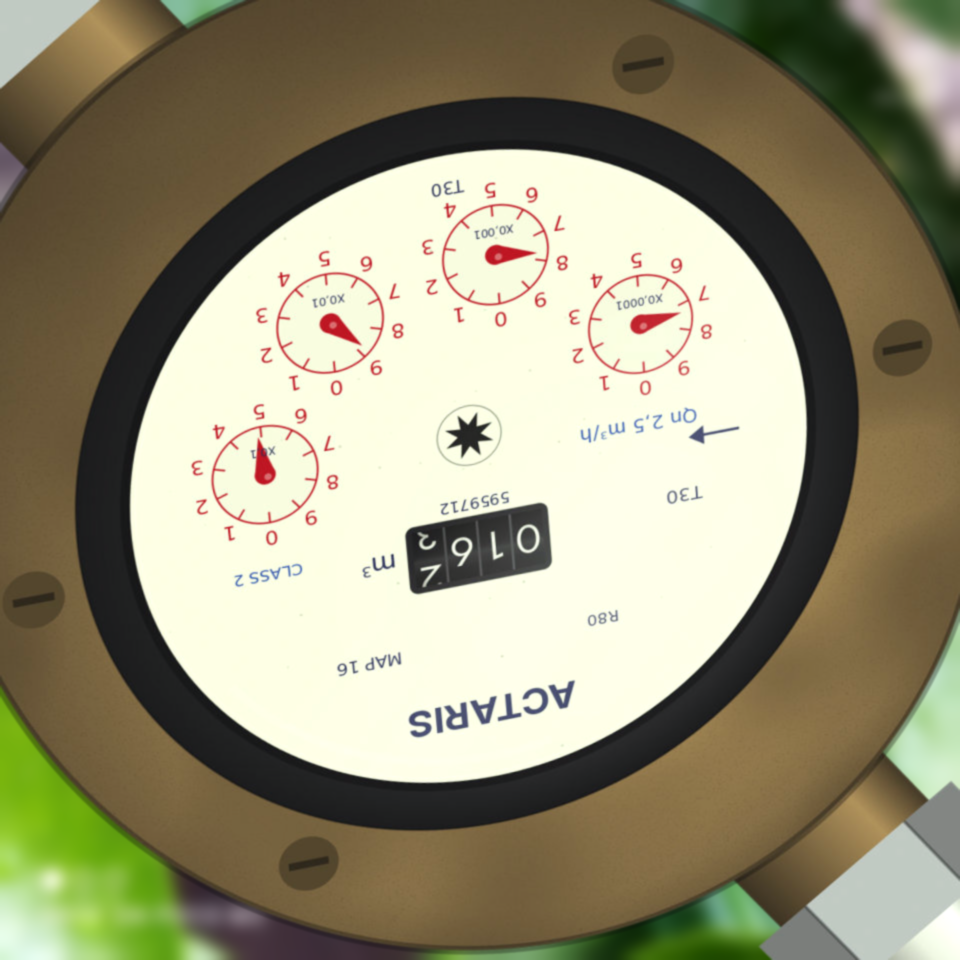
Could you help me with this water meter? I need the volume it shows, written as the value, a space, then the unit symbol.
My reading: 162.4877 m³
